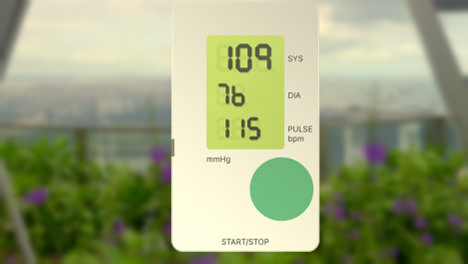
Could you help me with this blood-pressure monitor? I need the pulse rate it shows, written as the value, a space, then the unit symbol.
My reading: 115 bpm
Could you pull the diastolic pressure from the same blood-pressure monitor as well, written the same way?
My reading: 76 mmHg
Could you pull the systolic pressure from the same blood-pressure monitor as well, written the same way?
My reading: 109 mmHg
